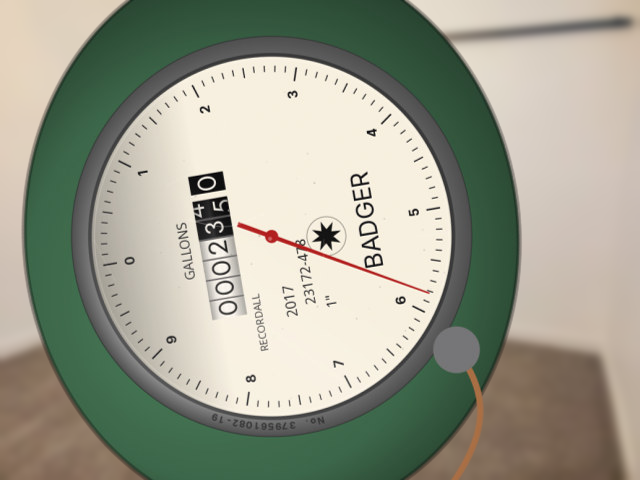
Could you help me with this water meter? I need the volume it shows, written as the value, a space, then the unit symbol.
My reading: 2345.8 gal
